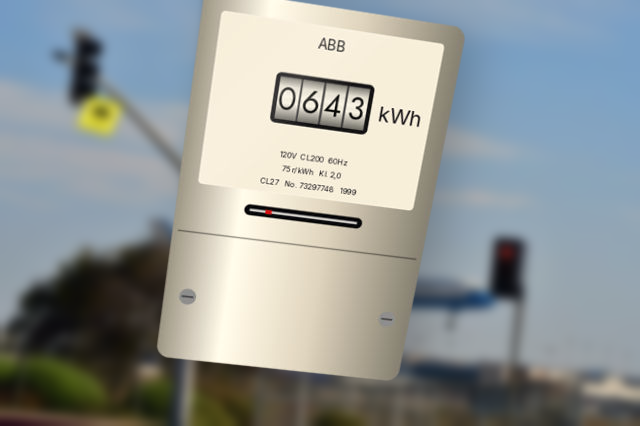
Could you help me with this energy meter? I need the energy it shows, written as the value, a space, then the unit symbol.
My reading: 643 kWh
